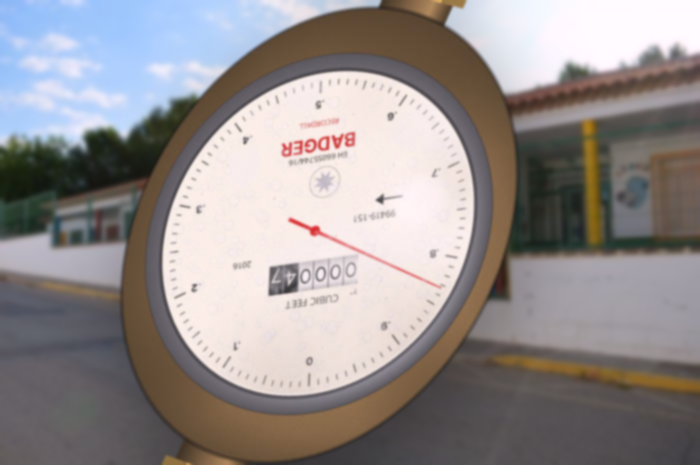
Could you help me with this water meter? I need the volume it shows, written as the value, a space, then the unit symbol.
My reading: 46.83 ft³
